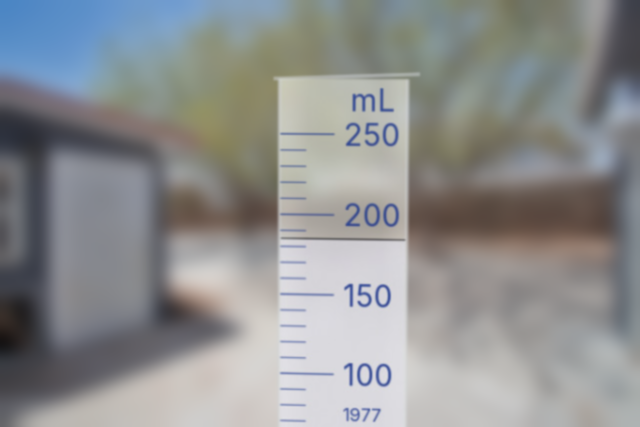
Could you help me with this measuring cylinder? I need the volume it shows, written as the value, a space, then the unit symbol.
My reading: 185 mL
